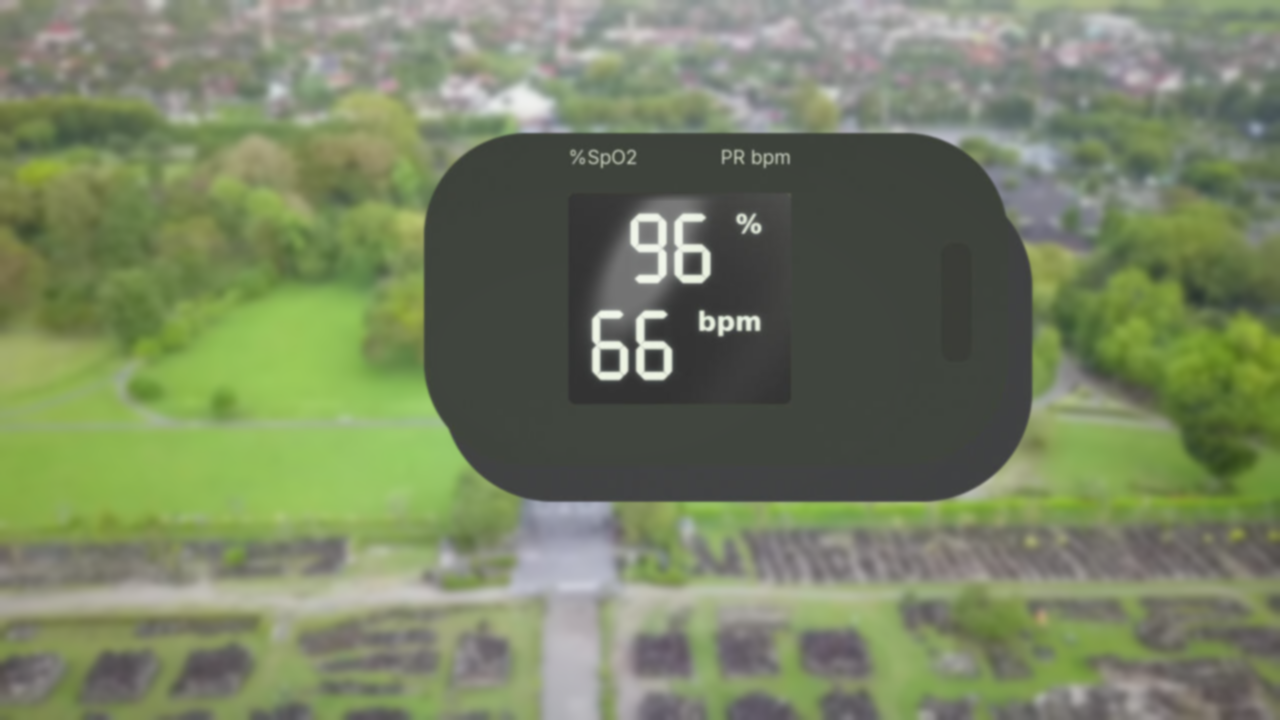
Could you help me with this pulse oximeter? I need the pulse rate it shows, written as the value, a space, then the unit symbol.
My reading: 66 bpm
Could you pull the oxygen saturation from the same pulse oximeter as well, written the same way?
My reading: 96 %
